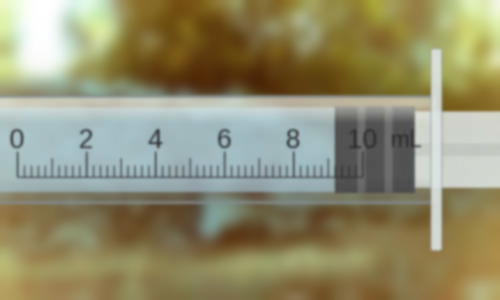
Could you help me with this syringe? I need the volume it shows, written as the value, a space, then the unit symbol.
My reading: 9.2 mL
